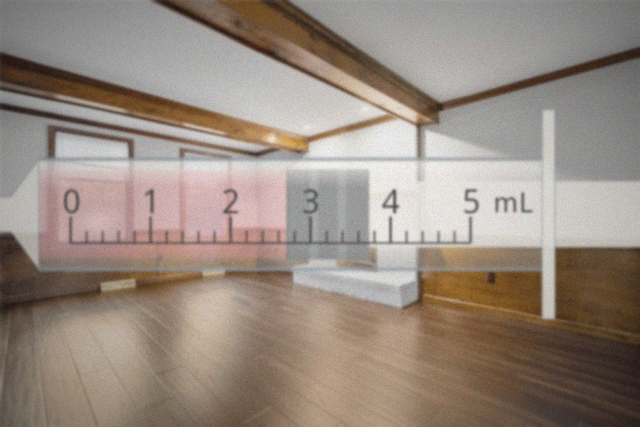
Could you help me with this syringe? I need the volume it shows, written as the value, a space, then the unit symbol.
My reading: 2.7 mL
